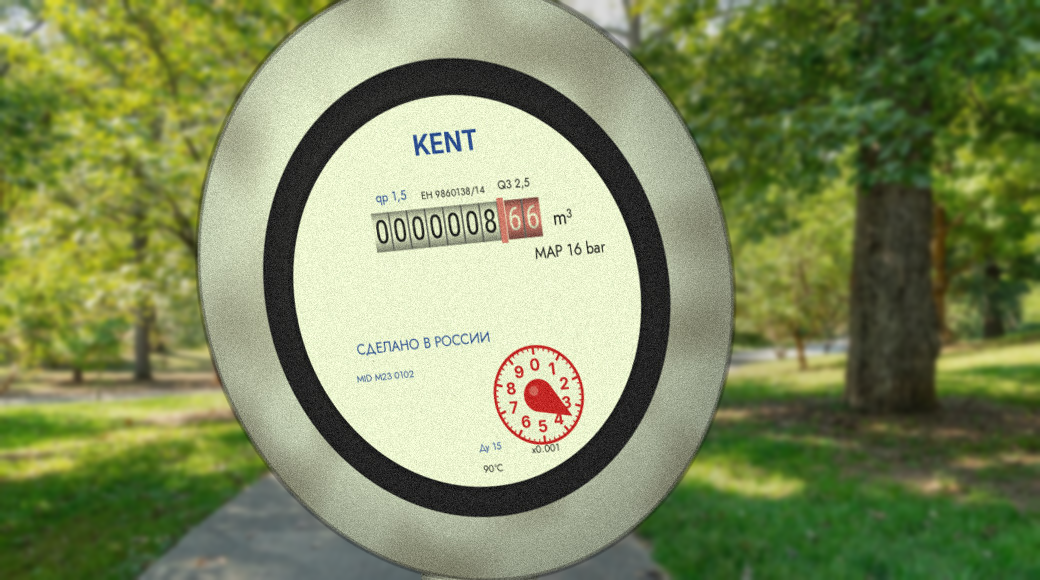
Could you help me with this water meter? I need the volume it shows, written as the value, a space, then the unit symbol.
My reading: 8.663 m³
